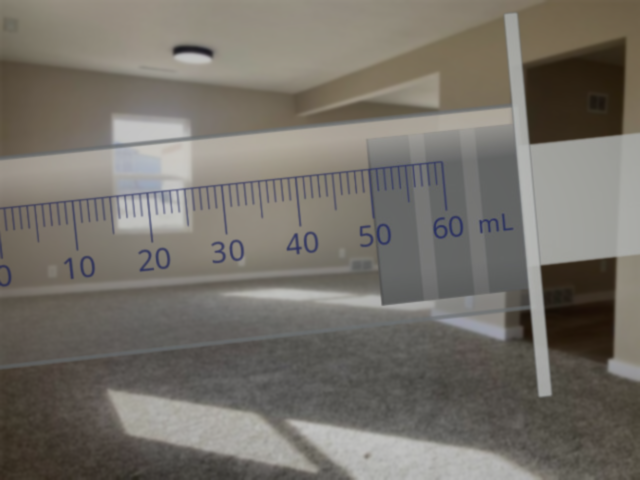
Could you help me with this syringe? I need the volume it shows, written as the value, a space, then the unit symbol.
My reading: 50 mL
